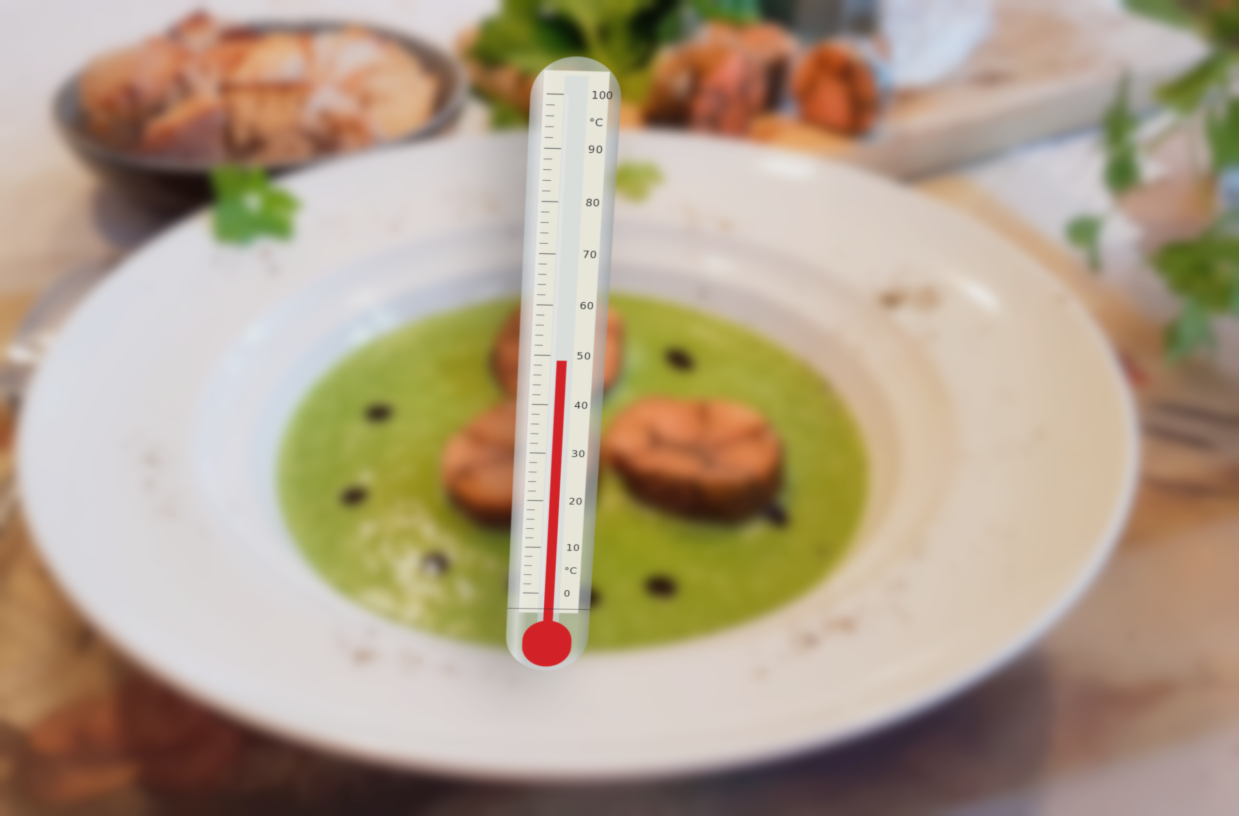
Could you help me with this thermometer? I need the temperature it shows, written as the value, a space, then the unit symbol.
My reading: 49 °C
